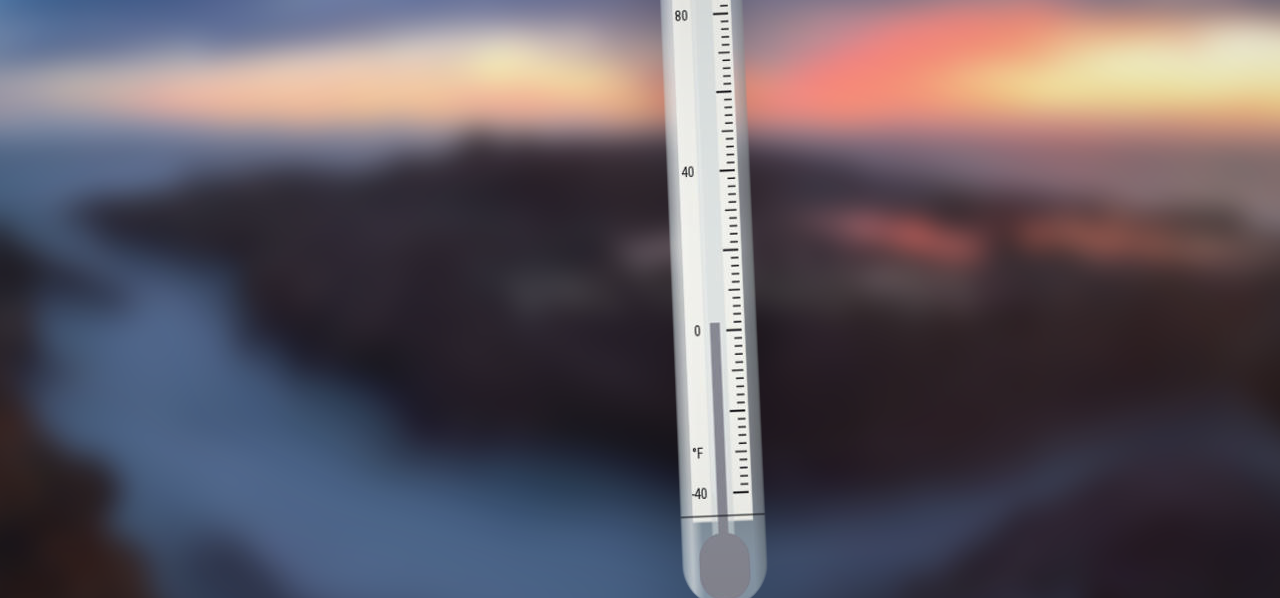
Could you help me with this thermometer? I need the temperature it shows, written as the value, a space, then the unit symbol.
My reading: 2 °F
